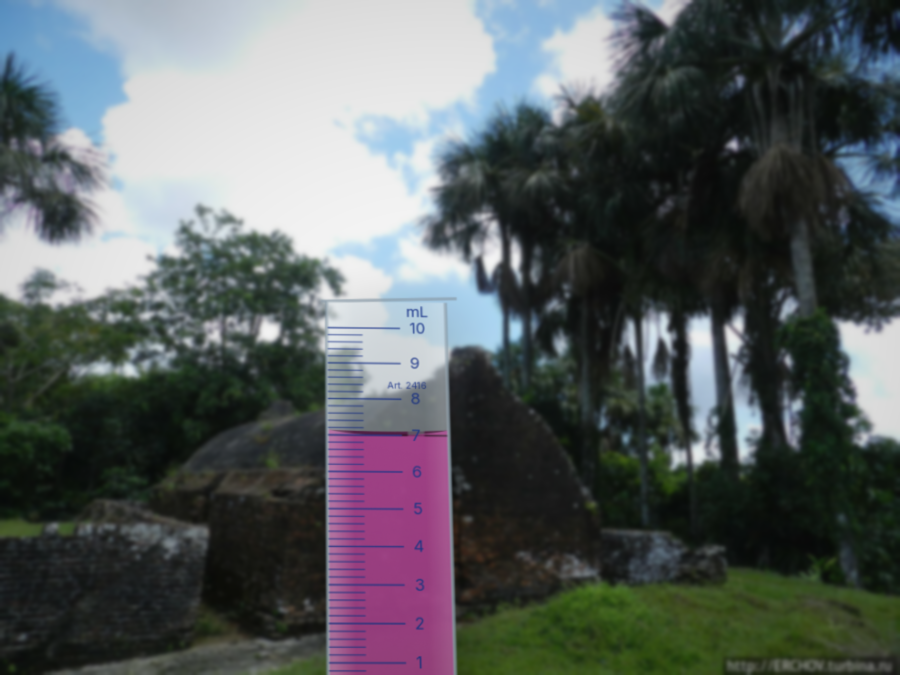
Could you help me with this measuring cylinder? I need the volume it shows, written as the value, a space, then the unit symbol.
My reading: 7 mL
